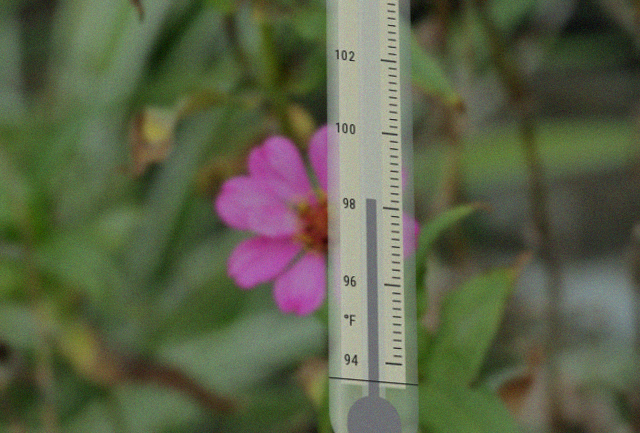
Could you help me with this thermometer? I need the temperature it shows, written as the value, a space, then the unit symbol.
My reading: 98.2 °F
